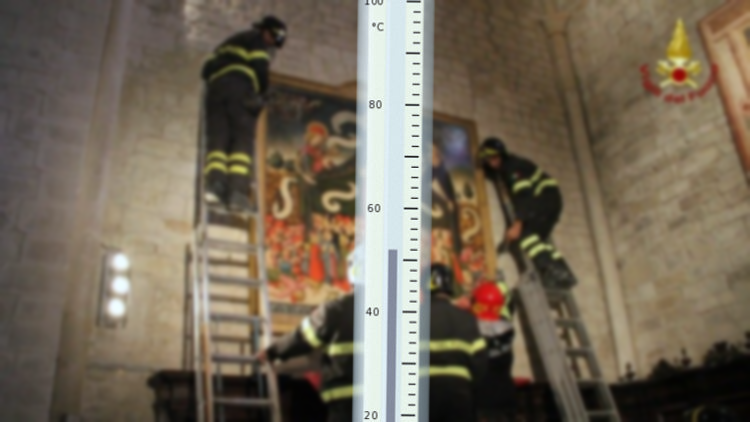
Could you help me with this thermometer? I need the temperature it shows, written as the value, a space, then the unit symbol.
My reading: 52 °C
